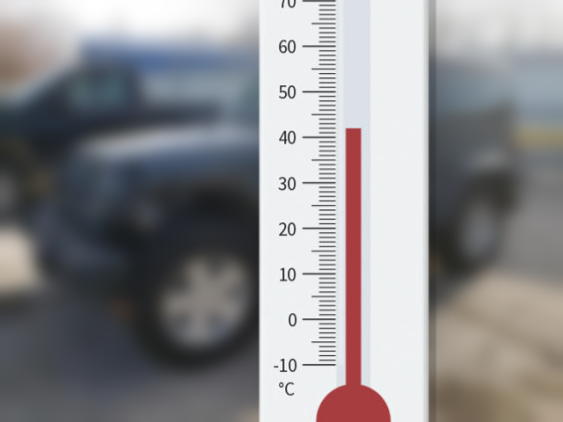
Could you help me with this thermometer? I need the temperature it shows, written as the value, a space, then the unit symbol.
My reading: 42 °C
